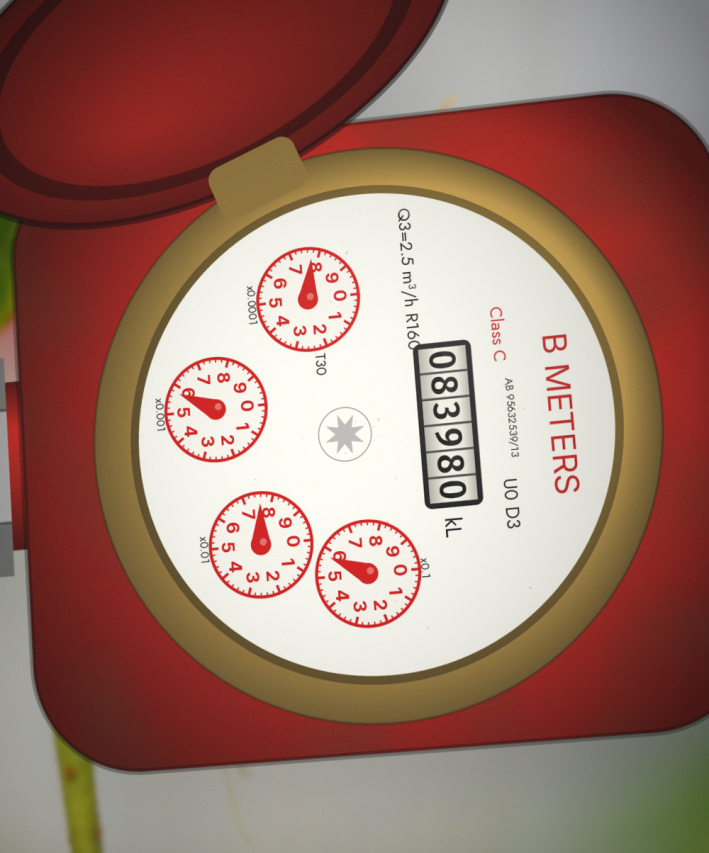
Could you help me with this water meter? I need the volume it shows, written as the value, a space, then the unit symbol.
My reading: 83980.5757 kL
